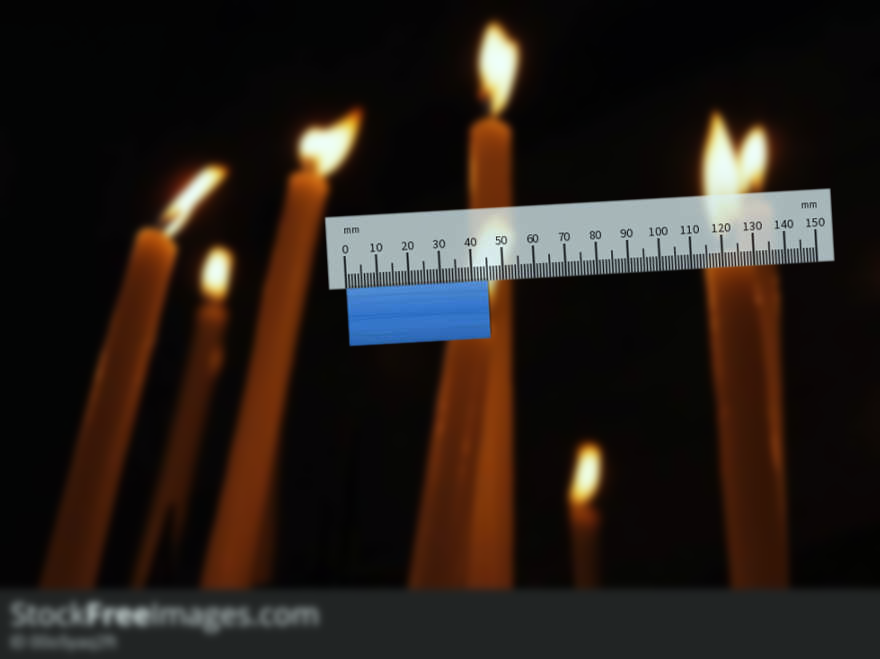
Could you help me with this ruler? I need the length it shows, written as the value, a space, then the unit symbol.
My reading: 45 mm
